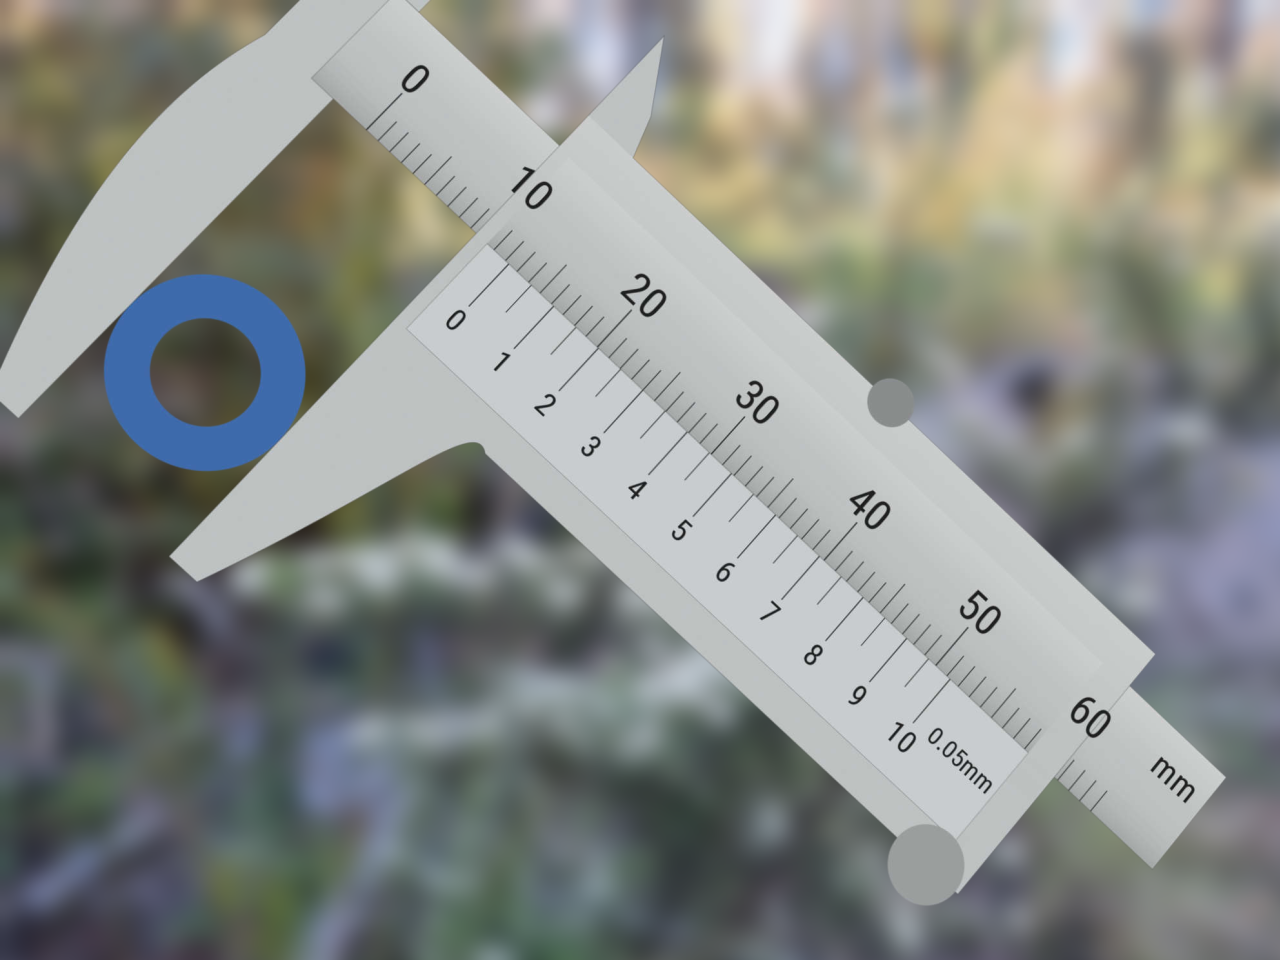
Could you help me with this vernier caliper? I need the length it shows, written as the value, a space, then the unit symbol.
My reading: 12.3 mm
